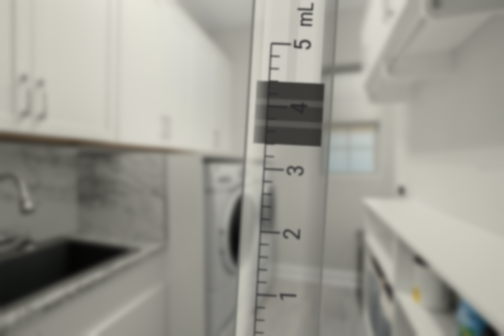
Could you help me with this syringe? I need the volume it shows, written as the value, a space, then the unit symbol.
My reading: 3.4 mL
